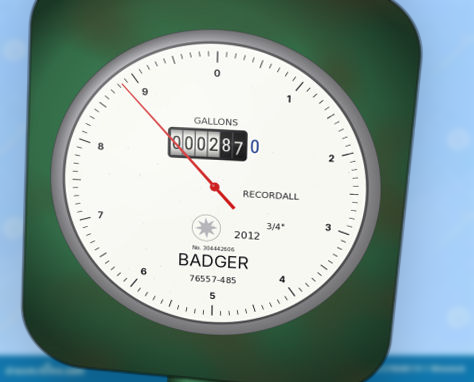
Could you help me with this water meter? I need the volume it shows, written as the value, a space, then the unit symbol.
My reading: 2868.8 gal
